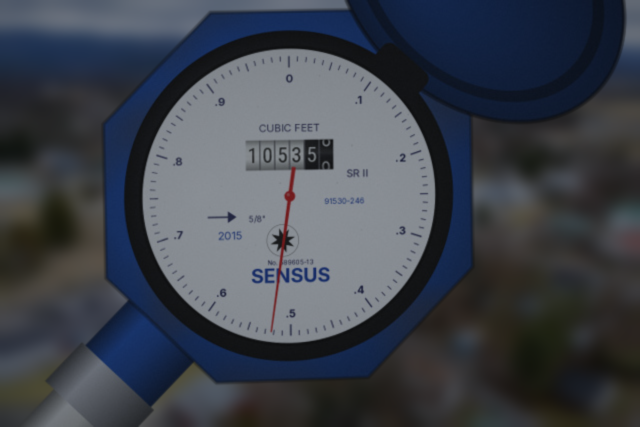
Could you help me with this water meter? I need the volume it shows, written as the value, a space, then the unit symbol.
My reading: 105358.52 ft³
